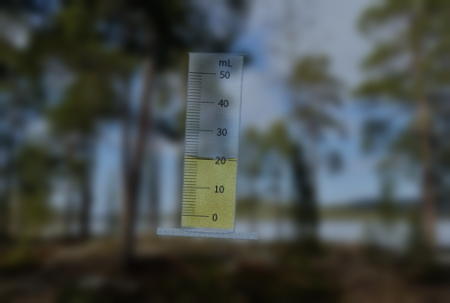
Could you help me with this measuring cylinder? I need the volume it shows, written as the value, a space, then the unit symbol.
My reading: 20 mL
